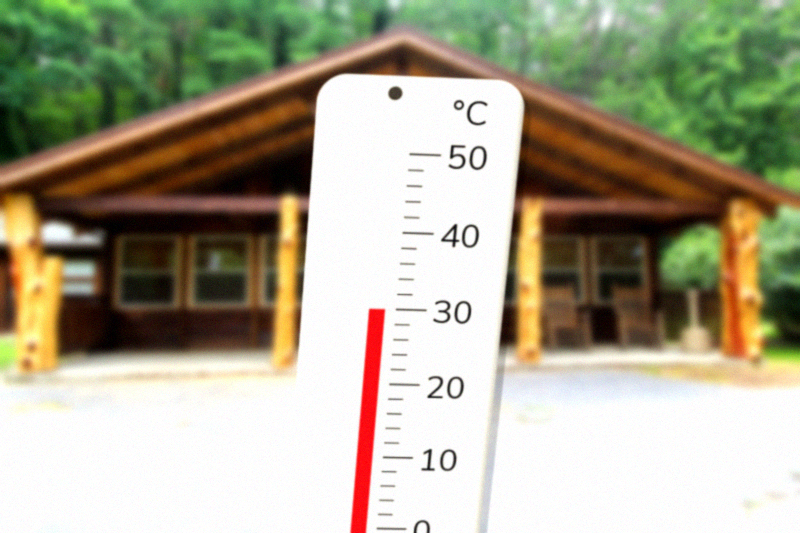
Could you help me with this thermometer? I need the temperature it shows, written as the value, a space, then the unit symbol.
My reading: 30 °C
